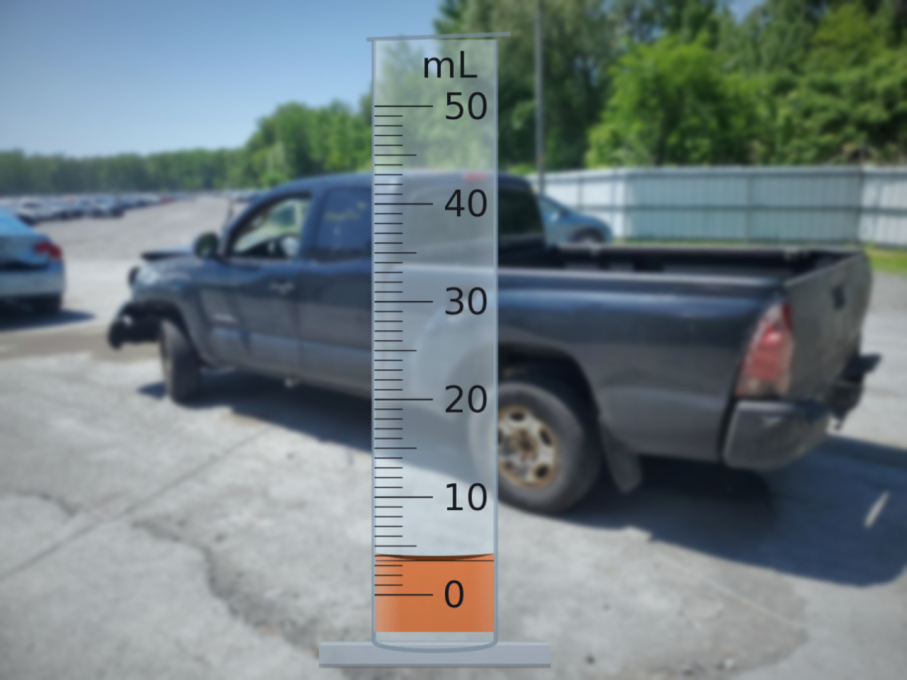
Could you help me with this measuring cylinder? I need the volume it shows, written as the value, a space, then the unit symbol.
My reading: 3.5 mL
